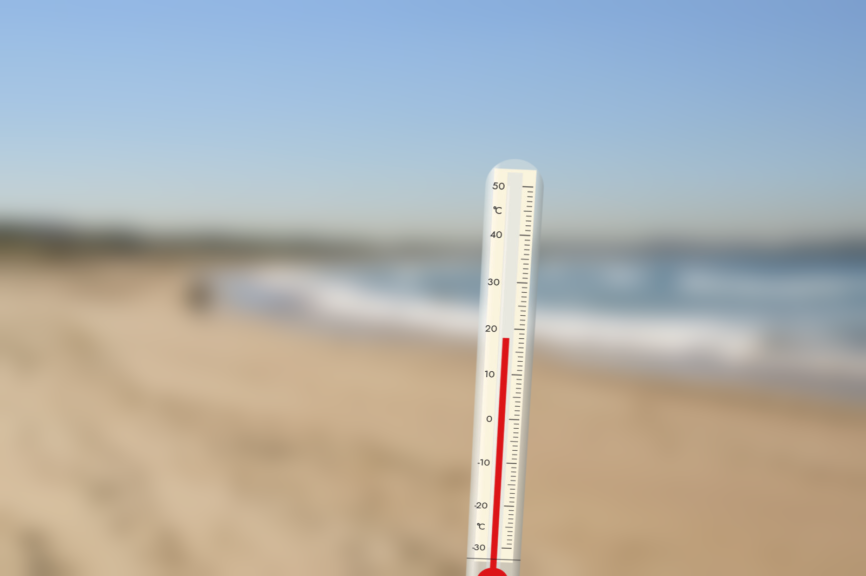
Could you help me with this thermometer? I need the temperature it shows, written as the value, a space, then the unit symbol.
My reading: 18 °C
